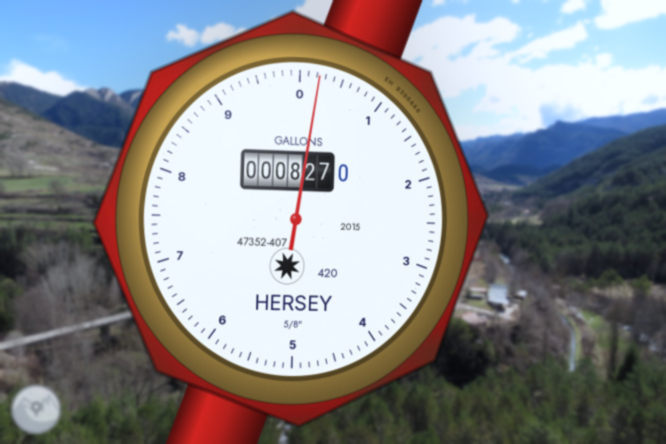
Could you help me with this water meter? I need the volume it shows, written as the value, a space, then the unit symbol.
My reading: 8270.2 gal
